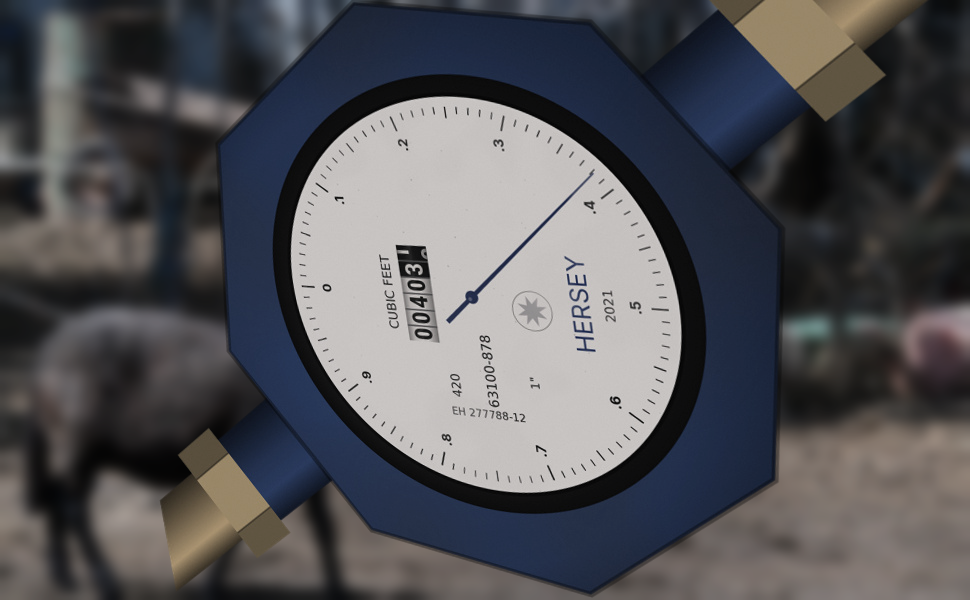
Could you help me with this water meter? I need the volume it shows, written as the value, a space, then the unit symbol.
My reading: 4031.38 ft³
